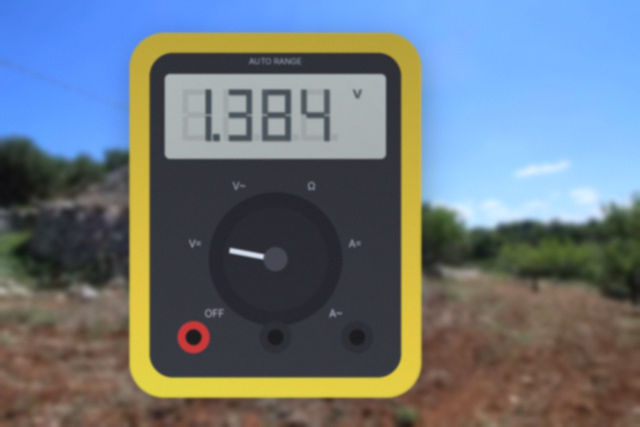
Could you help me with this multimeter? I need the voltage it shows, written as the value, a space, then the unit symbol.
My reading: 1.384 V
